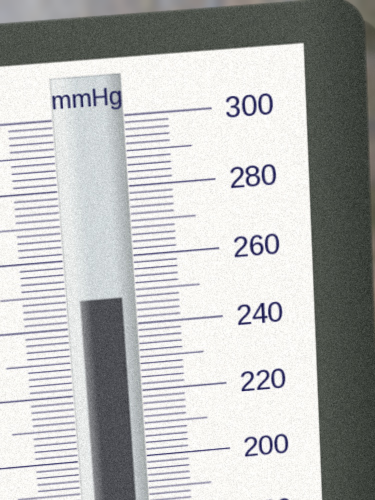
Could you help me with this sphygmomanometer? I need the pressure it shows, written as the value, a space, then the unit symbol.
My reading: 248 mmHg
